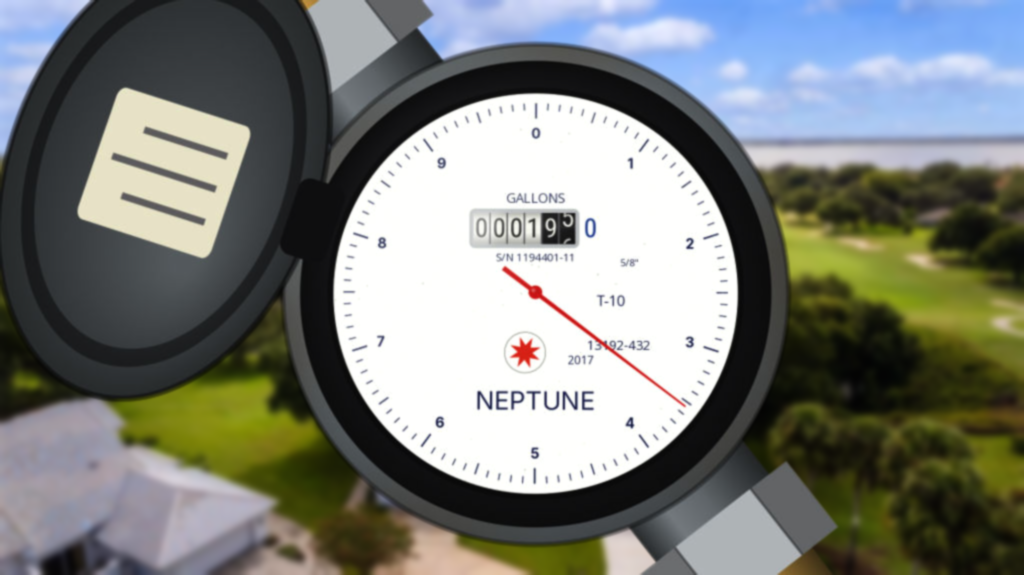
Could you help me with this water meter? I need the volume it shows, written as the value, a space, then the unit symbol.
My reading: 1953.5 gal
